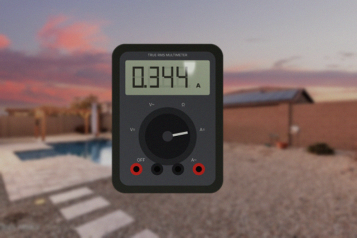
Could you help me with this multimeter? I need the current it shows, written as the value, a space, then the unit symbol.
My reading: 0.344 A
